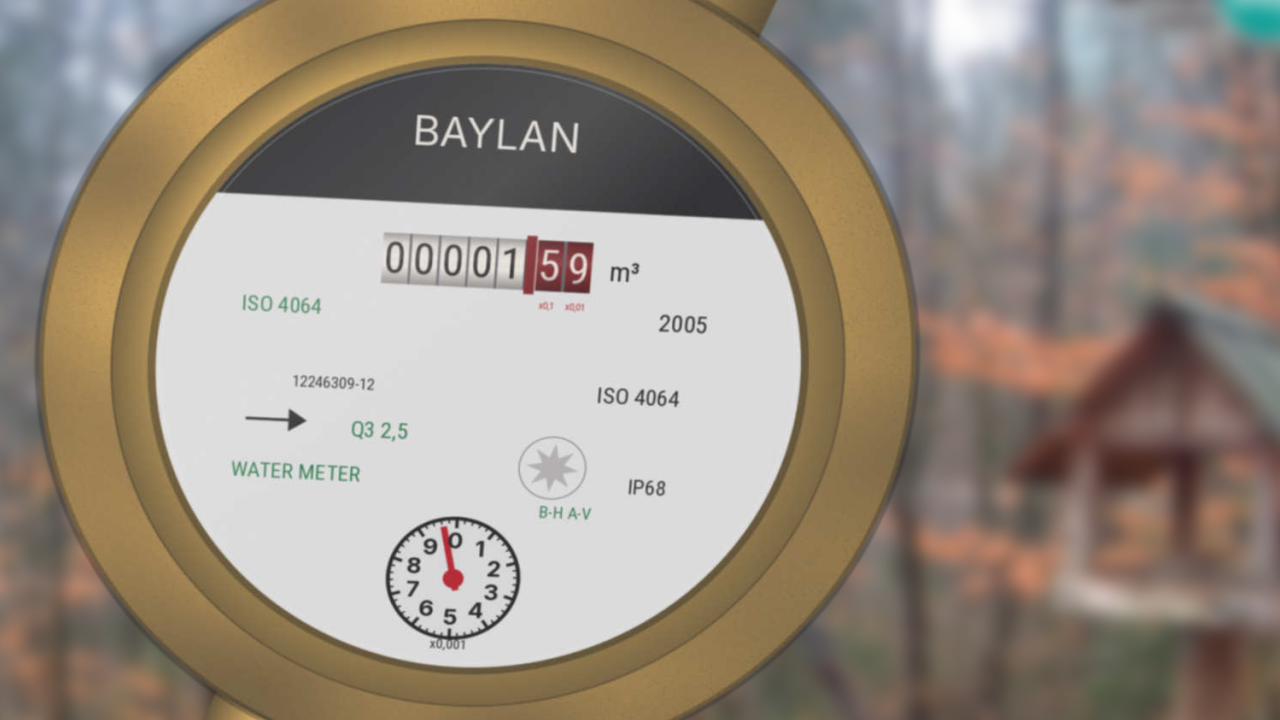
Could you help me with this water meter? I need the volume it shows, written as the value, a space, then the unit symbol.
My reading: 1.589 m³
